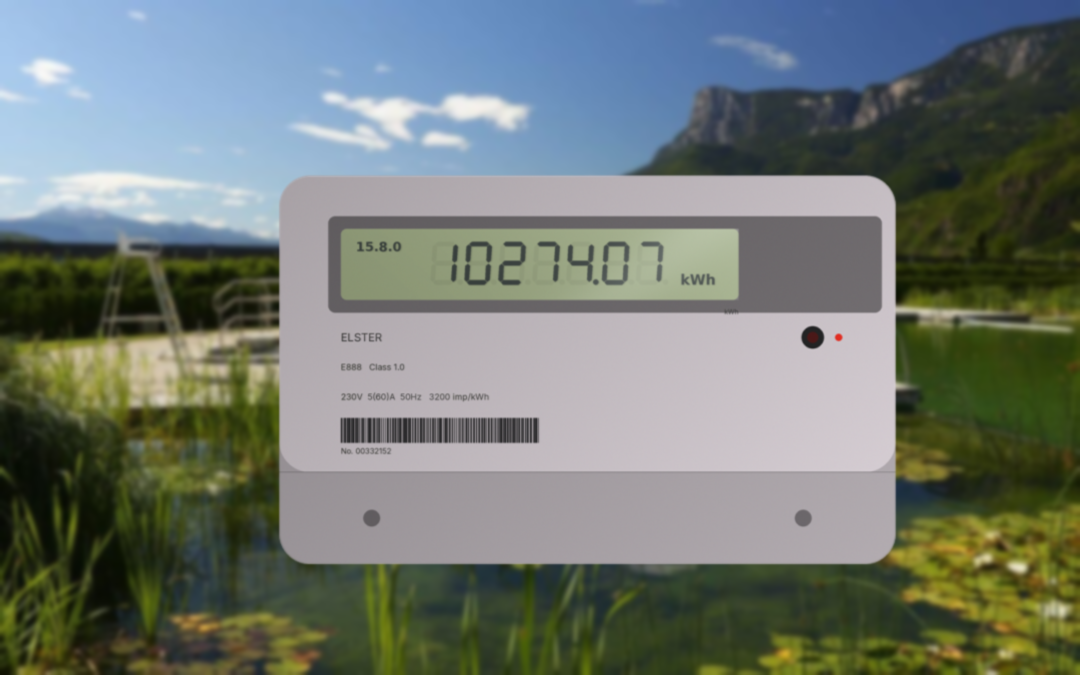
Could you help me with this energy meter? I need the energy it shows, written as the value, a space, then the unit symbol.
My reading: 10274.07 kWh
